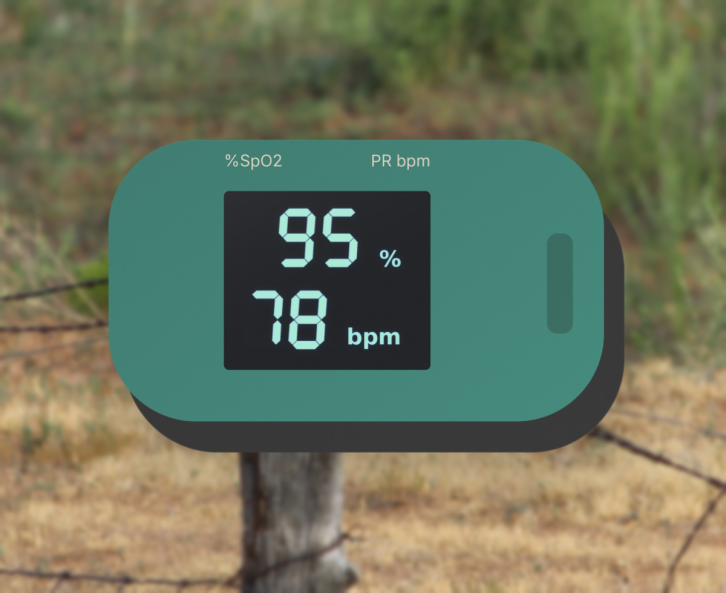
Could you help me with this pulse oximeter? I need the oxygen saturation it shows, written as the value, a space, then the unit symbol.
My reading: 95 %
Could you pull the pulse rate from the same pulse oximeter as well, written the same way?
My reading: 78 bpm
